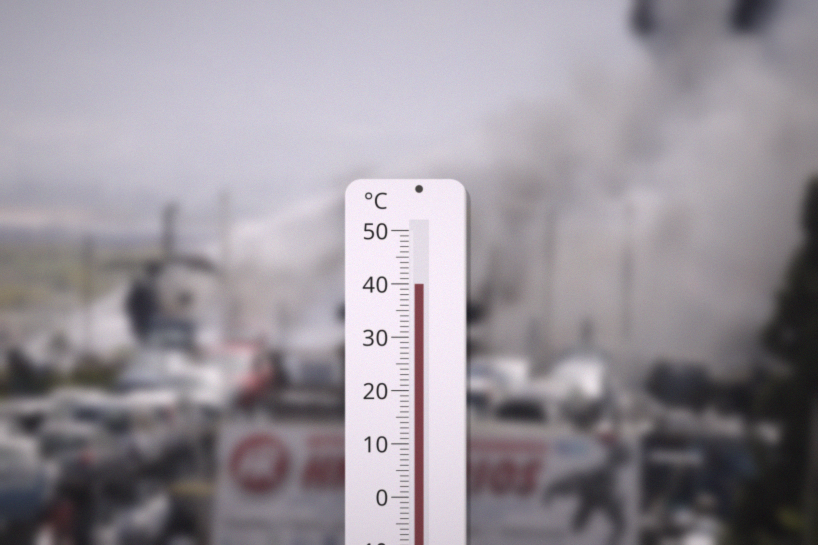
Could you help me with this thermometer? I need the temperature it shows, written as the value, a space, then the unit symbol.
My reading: 40 °C
